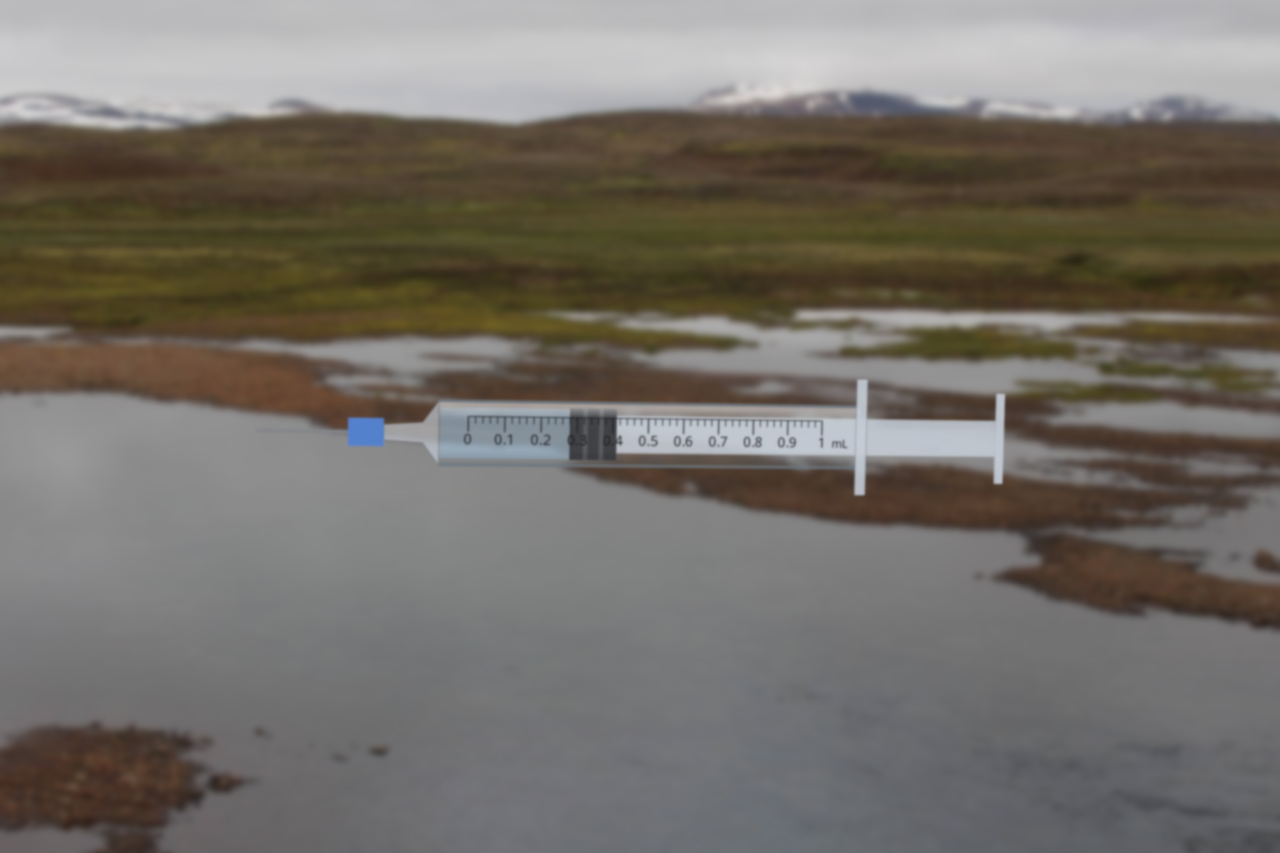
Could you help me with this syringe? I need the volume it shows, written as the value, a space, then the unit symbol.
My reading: 0.28 mL
